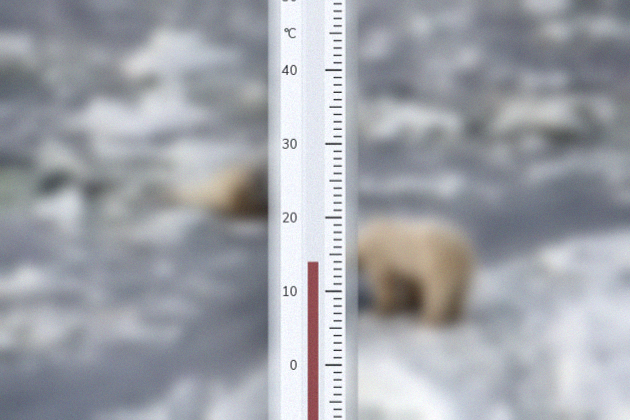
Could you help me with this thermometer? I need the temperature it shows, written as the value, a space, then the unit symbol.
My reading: 14 °C
